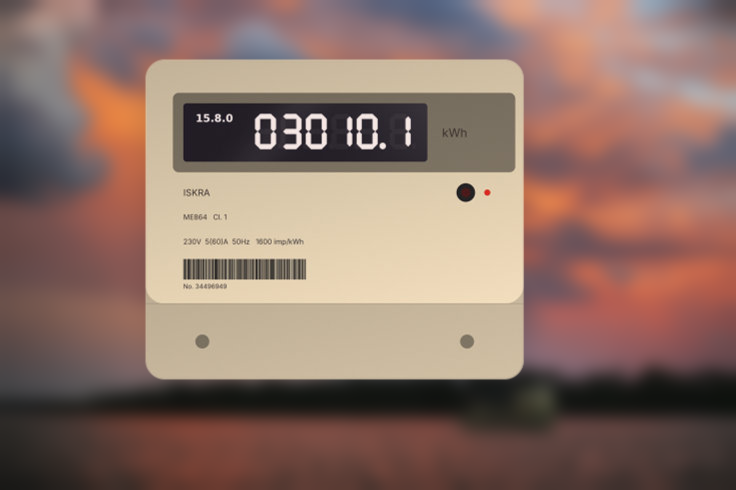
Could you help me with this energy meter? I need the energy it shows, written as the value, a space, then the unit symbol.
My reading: 3010.1 kWh
